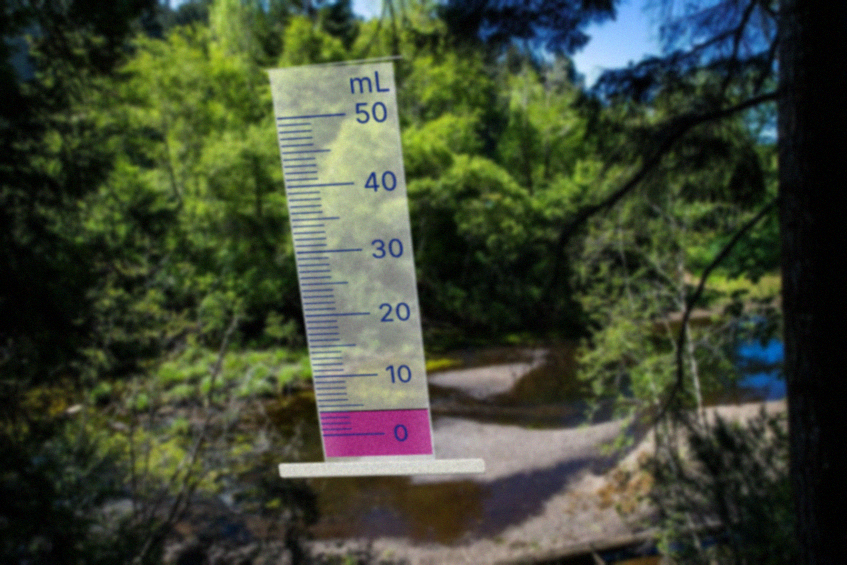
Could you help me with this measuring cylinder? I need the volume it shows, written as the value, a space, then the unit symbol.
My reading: 4 mL
